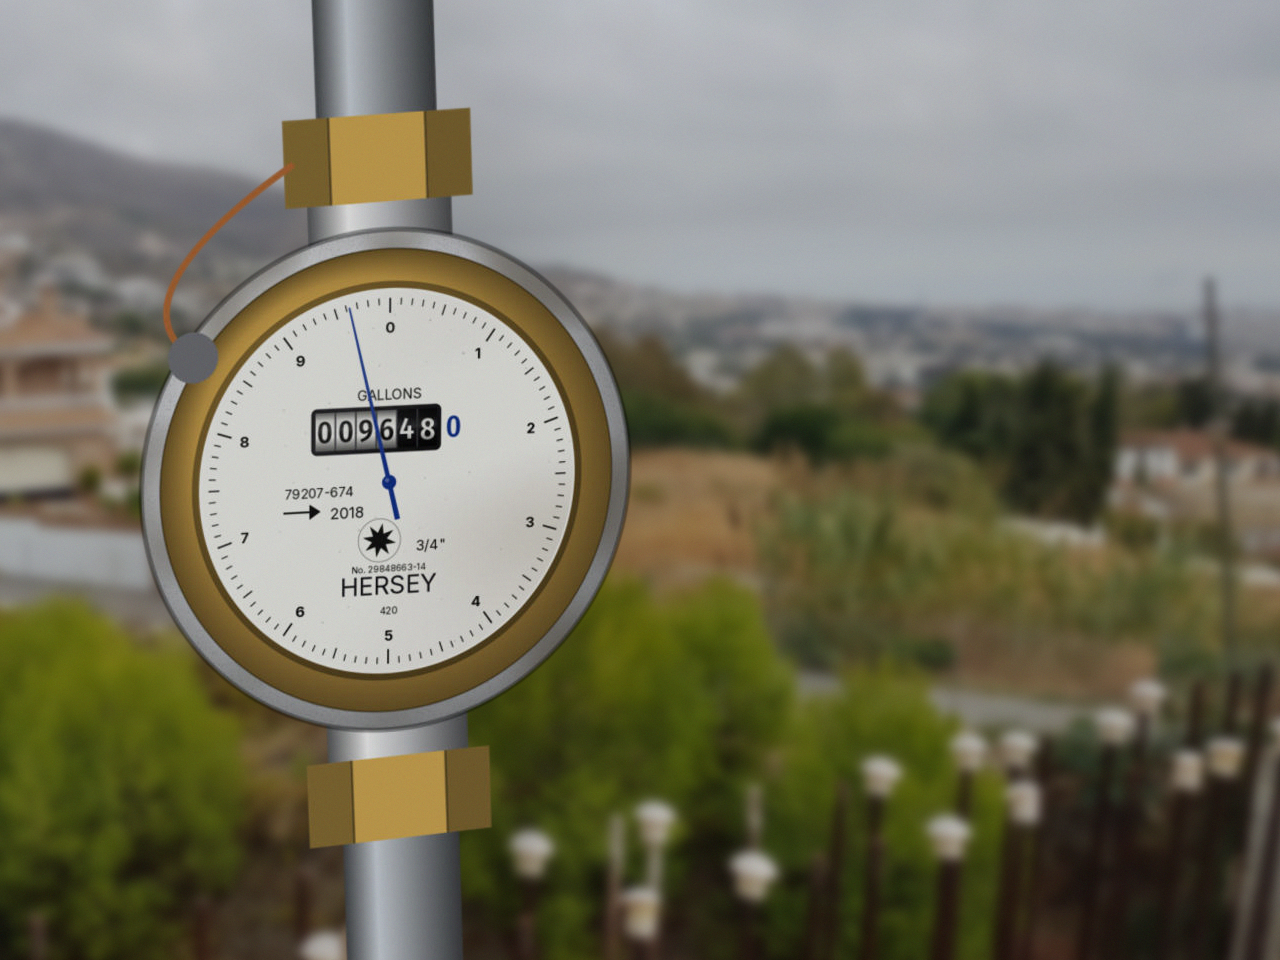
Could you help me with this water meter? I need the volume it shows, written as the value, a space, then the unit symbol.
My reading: 96479.6 gal
